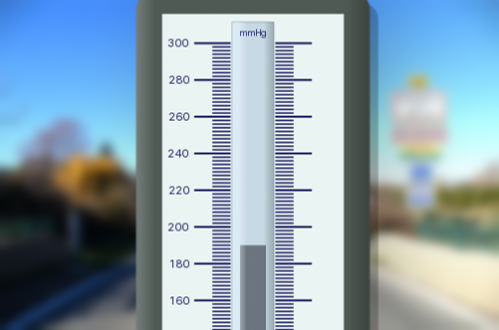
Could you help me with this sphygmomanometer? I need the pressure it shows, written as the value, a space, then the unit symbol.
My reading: 190 mmHg
